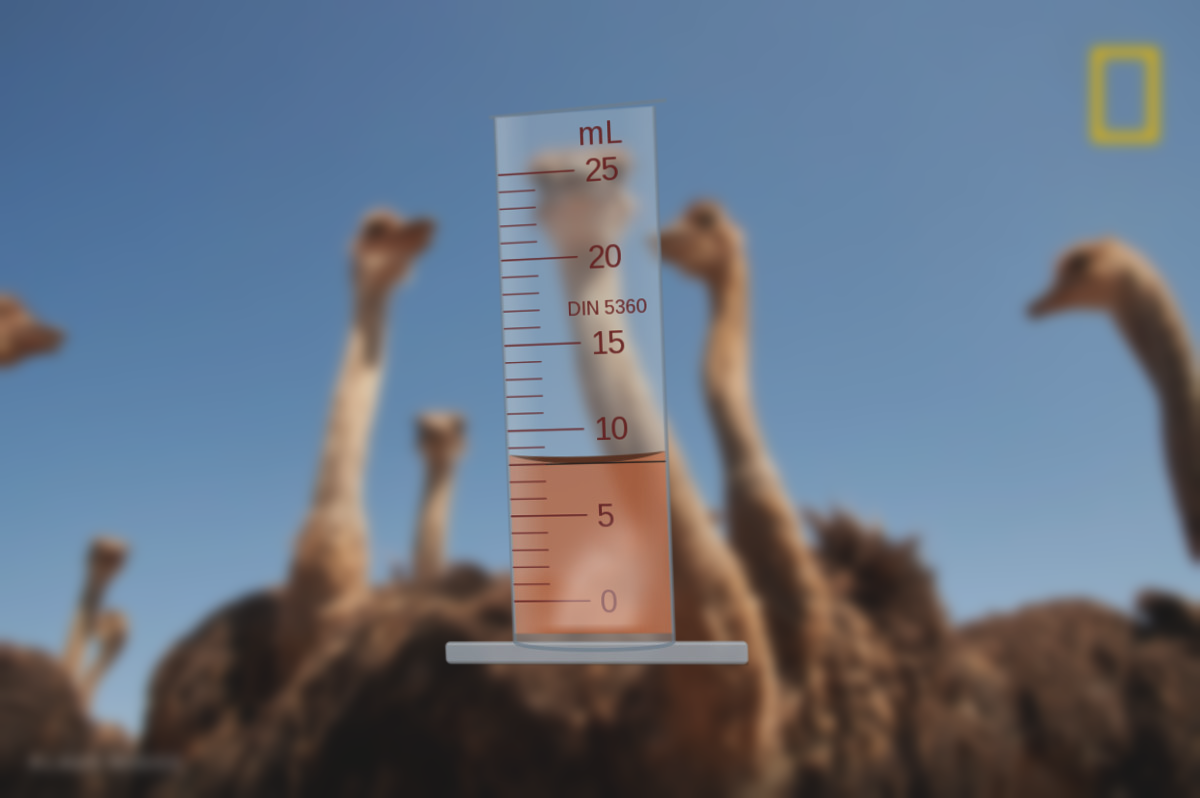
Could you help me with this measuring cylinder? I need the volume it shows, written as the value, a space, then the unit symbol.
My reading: 8 mL
